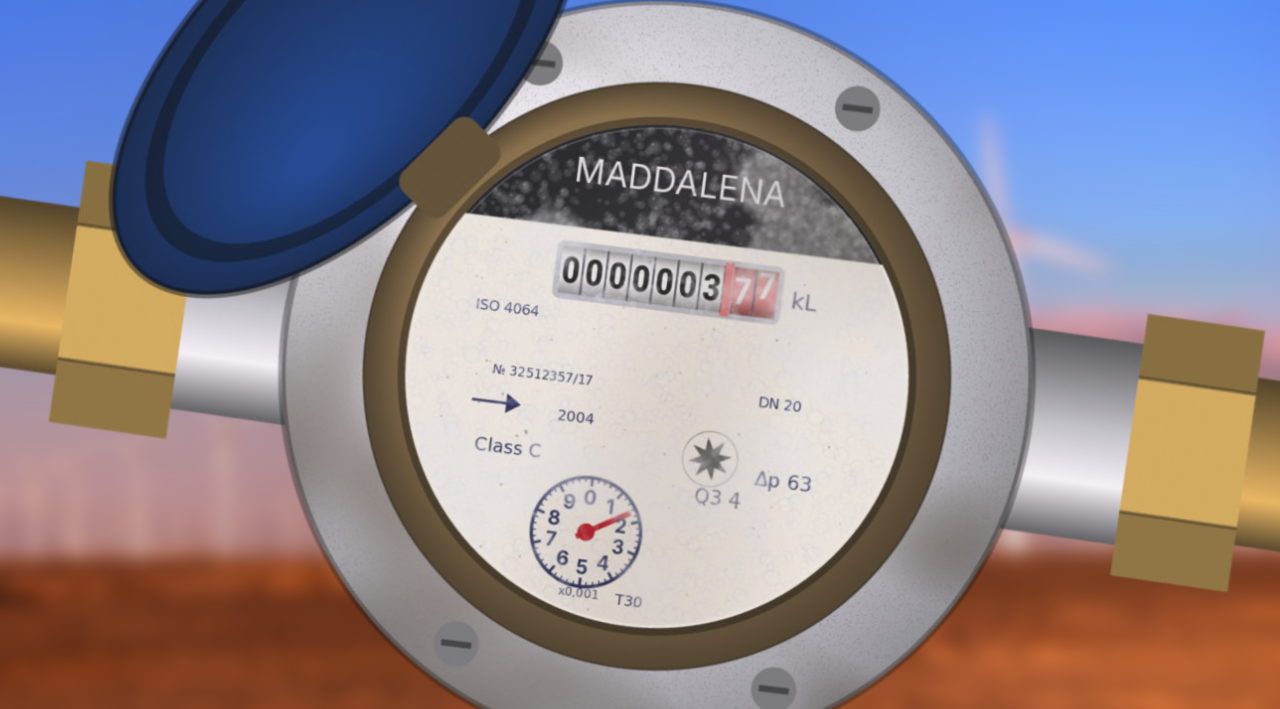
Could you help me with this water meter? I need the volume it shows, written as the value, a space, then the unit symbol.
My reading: 3.771 kL
